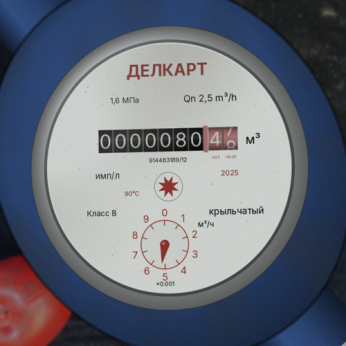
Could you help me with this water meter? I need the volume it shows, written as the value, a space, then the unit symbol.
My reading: 80.475 m³
